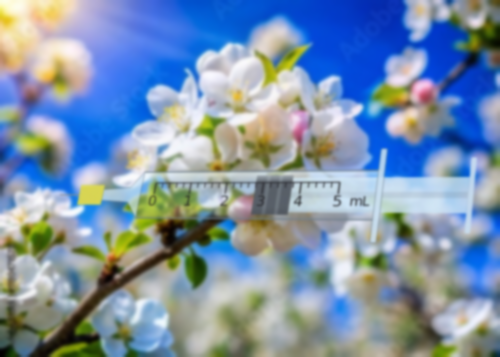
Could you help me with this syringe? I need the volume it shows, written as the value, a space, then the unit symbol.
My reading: 2.8 mL
